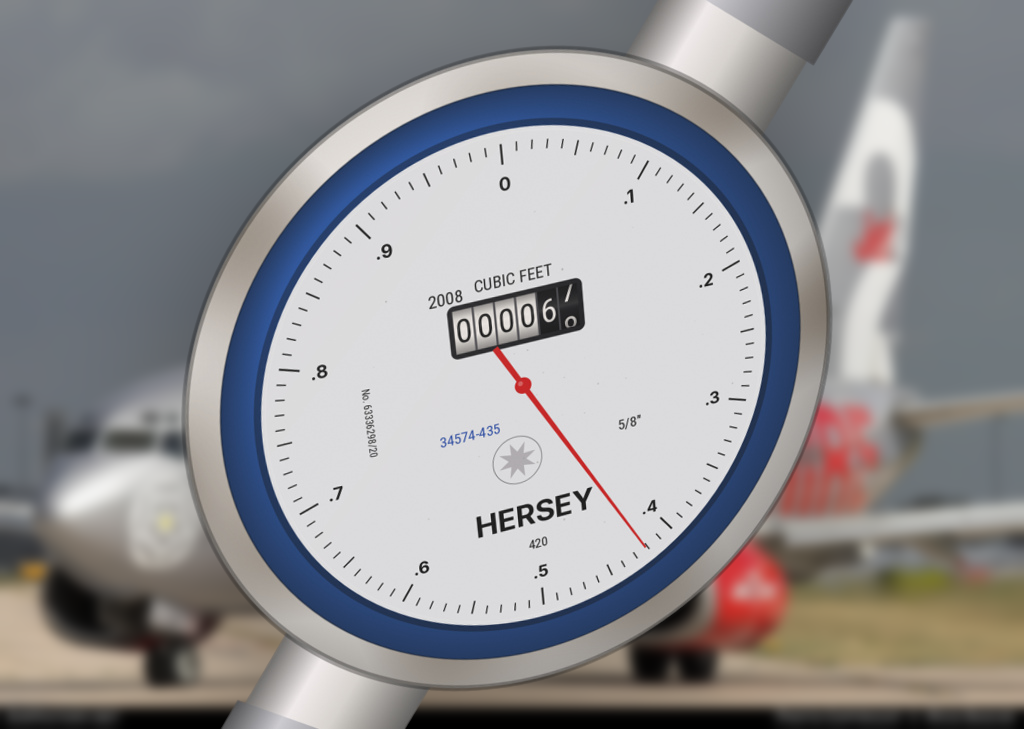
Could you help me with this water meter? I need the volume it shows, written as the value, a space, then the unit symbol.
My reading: 67.42 ft³
